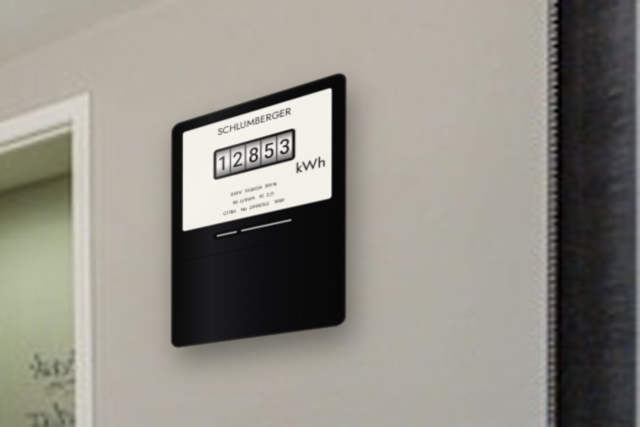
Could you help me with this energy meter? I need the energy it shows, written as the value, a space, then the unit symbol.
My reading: 12853 kWh
